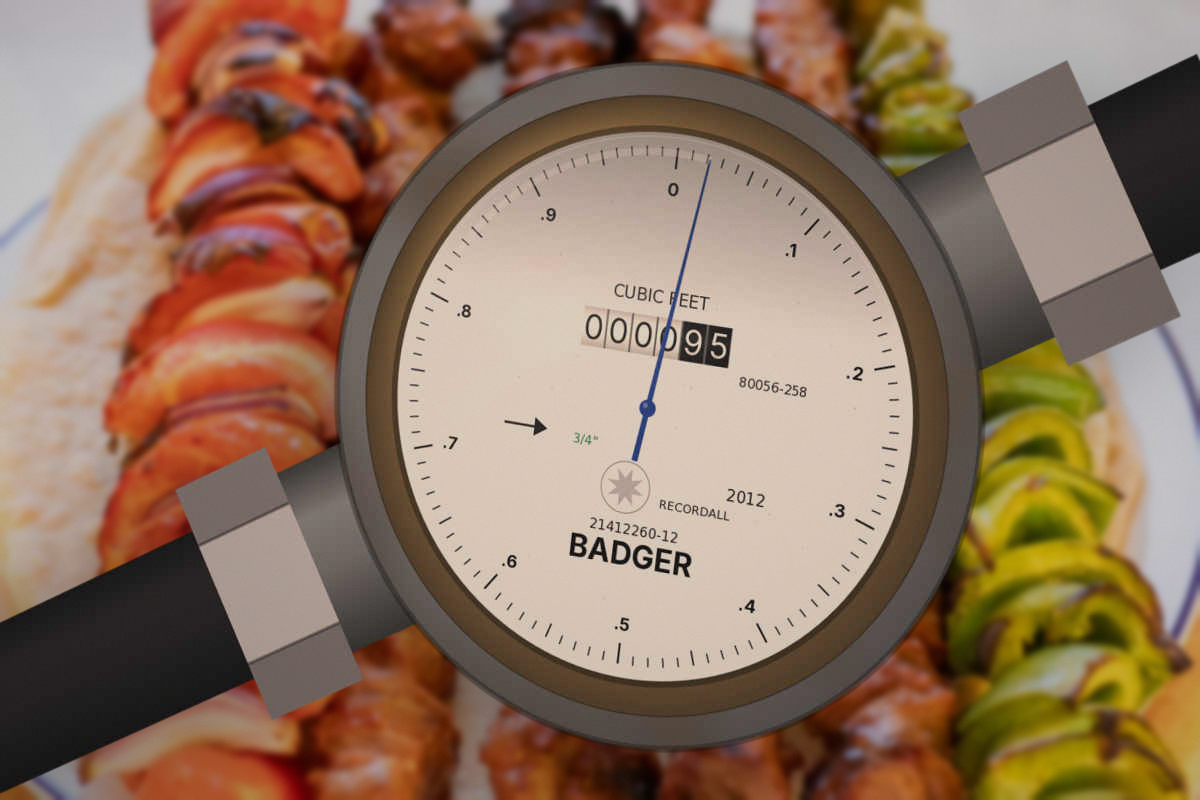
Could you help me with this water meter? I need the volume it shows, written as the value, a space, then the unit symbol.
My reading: 95.02 ft³
